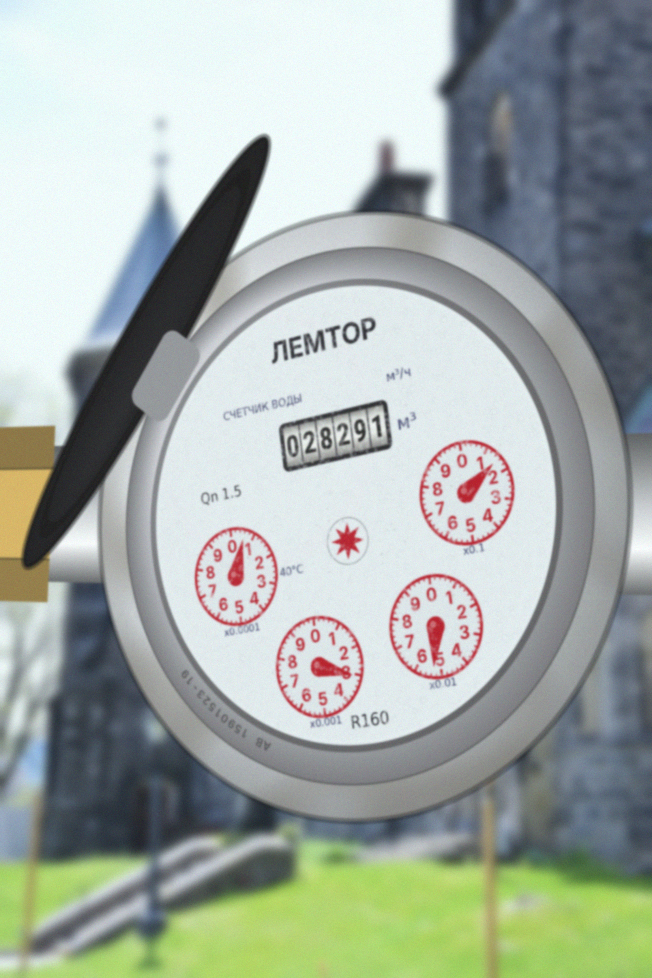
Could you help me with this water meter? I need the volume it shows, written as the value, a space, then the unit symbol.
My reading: 28291.1530 m³
